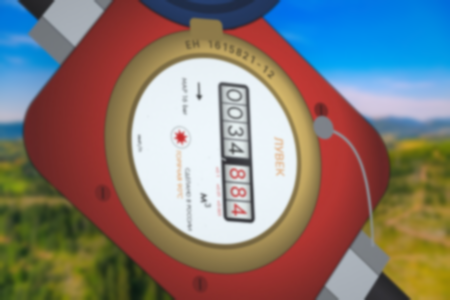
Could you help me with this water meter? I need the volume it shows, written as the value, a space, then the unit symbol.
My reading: 34.884 m³
